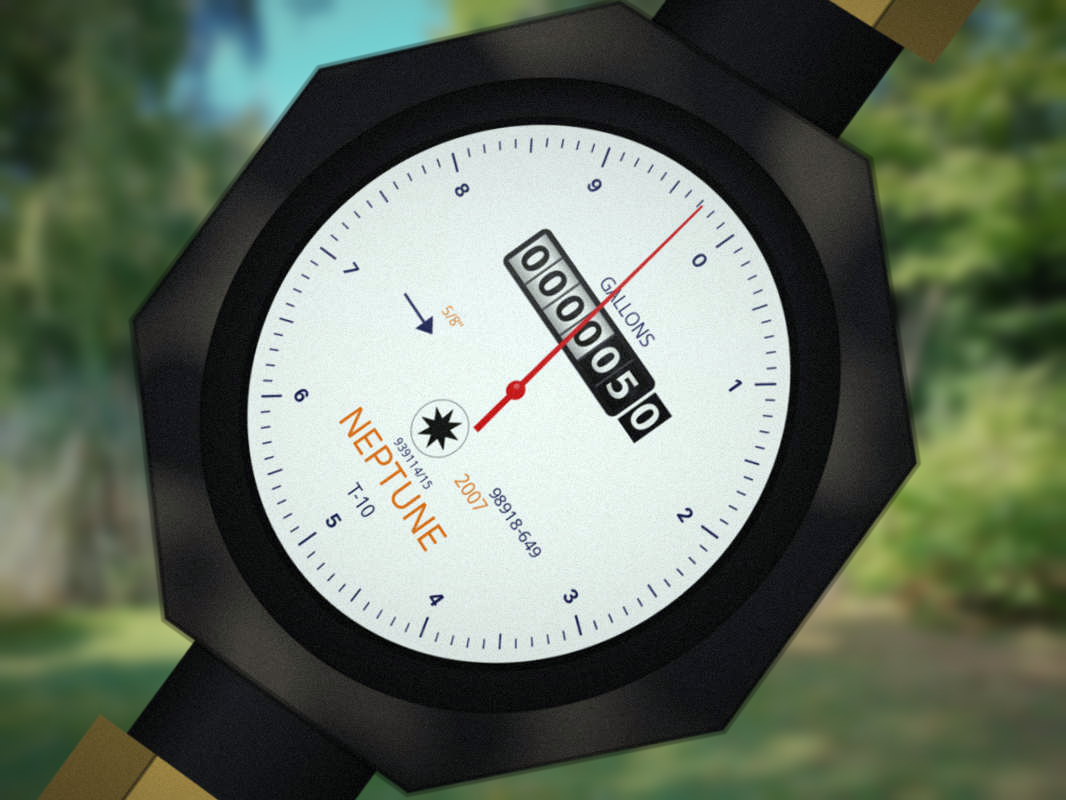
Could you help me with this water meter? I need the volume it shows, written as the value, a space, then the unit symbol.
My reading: 49.7 gal
